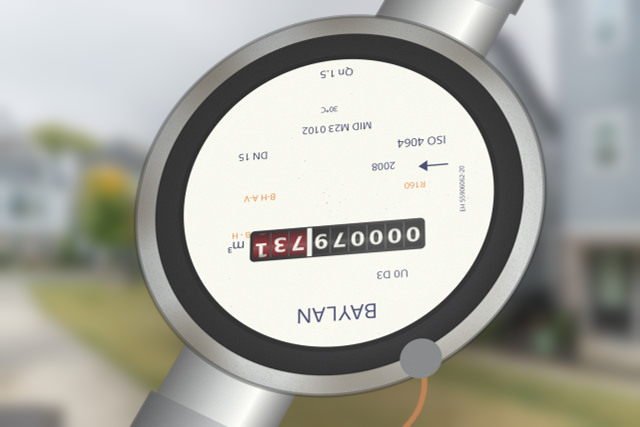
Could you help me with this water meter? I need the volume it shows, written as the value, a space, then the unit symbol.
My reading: 79.731 m³
